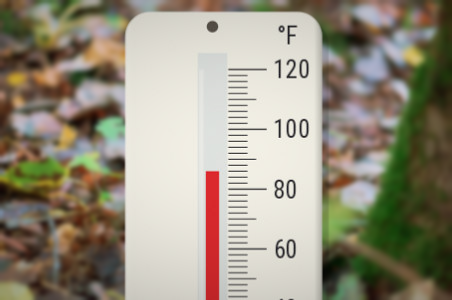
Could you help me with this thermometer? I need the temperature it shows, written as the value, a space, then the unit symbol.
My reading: 86 °F
